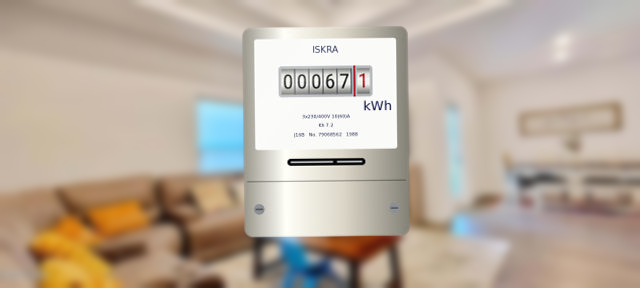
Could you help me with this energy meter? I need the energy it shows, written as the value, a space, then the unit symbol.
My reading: 67.1 kWh
